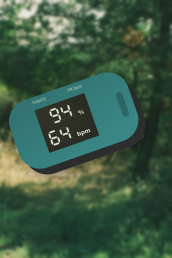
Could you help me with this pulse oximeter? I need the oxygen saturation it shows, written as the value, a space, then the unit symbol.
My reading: 94 %
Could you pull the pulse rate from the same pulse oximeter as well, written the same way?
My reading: 64 bpm
